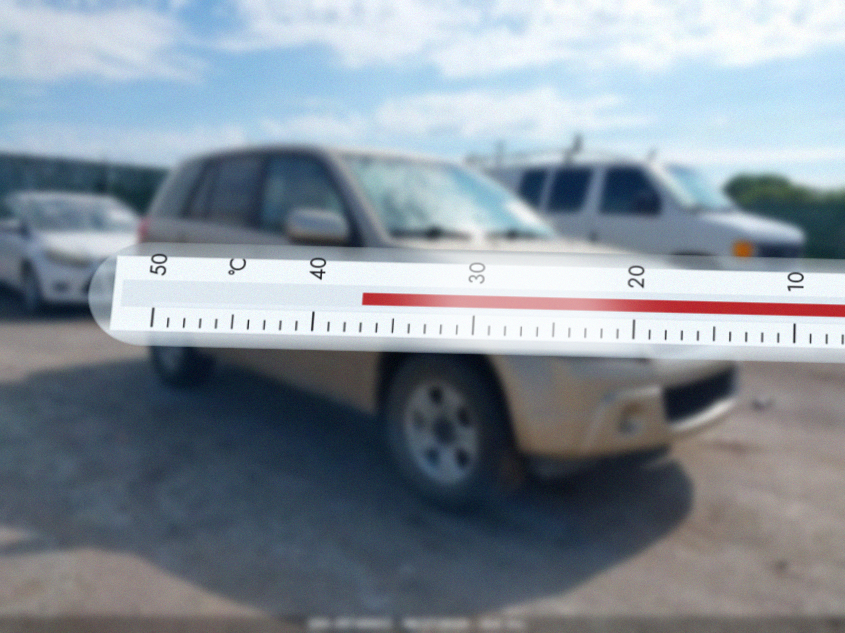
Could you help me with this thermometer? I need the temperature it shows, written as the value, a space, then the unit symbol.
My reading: 37 °C
